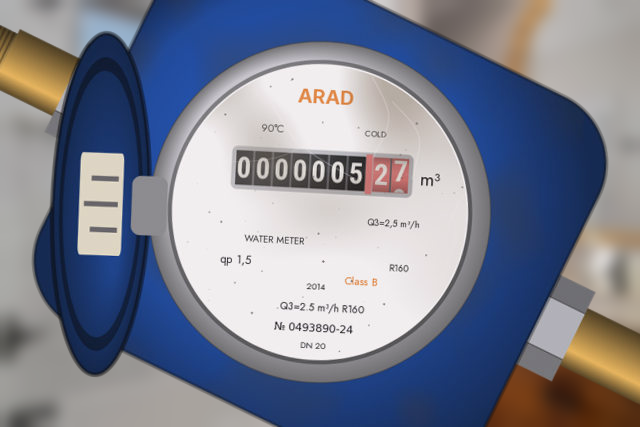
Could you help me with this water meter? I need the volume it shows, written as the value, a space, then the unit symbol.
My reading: 5.27 m³
